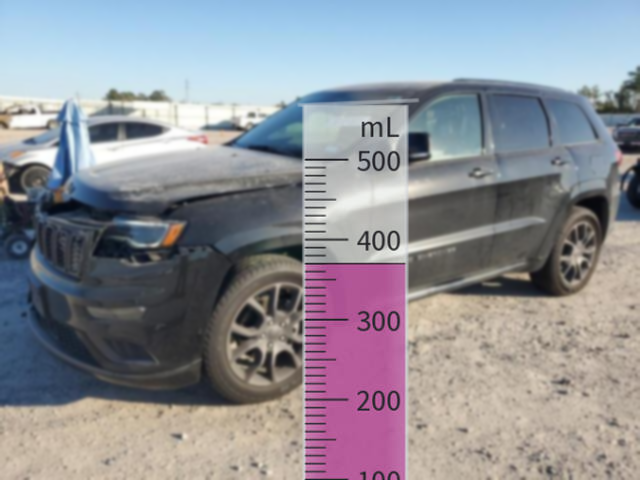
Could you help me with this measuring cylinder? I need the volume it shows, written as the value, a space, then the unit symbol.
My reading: 370 mL
